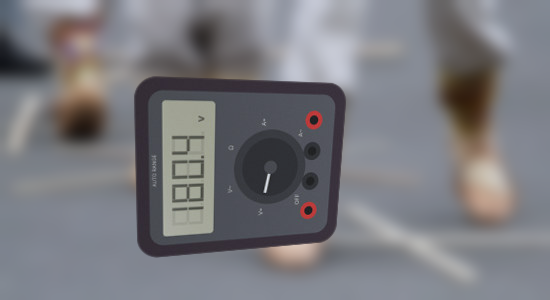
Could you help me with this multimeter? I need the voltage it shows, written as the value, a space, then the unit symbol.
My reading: 180.4 V
